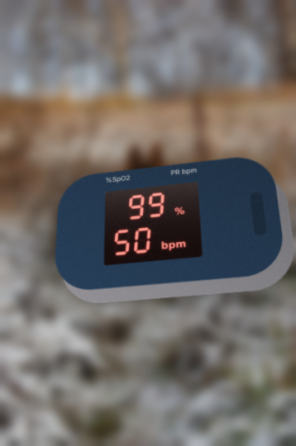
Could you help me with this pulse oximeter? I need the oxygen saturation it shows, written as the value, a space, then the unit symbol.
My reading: 99 %
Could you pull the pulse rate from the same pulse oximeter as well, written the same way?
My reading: 50 bpm
